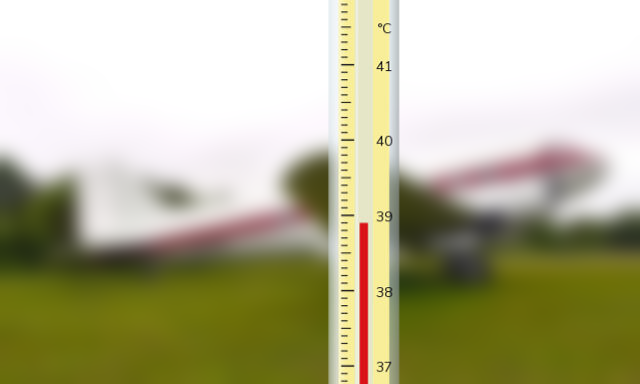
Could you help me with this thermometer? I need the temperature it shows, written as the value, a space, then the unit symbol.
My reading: 38.9 °C
